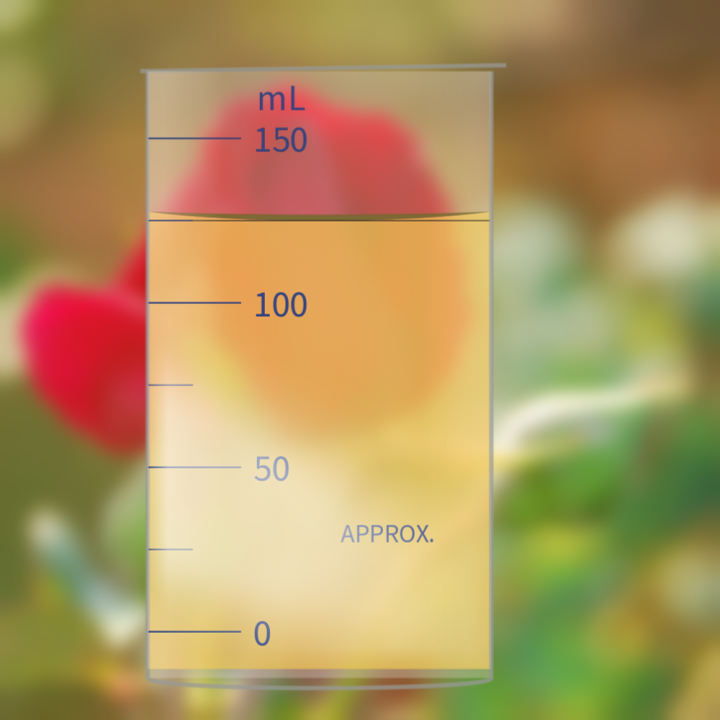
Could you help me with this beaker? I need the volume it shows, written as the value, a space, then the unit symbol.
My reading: 125 mL
